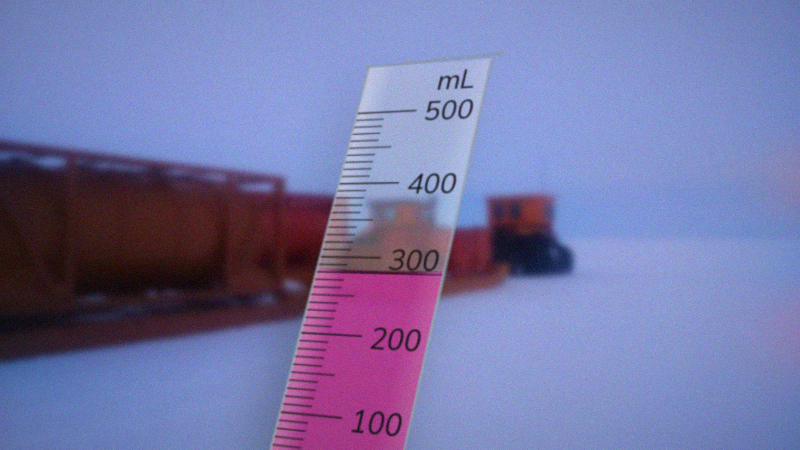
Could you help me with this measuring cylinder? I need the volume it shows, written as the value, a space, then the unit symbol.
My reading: 280 mL
